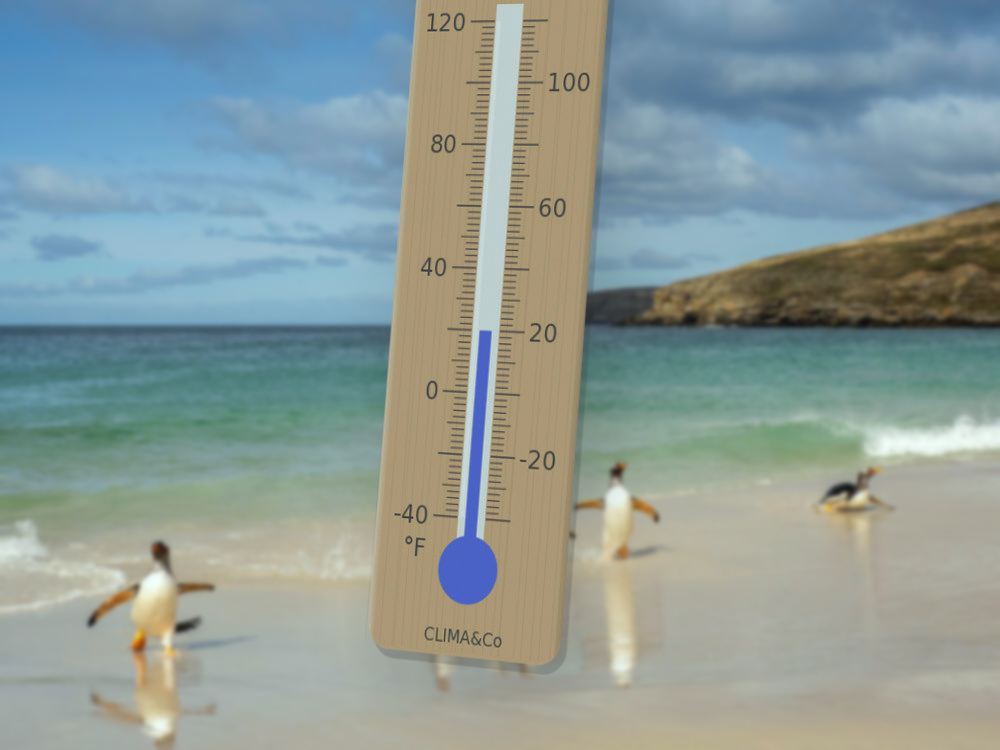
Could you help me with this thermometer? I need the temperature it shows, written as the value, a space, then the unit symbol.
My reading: 20 °F
